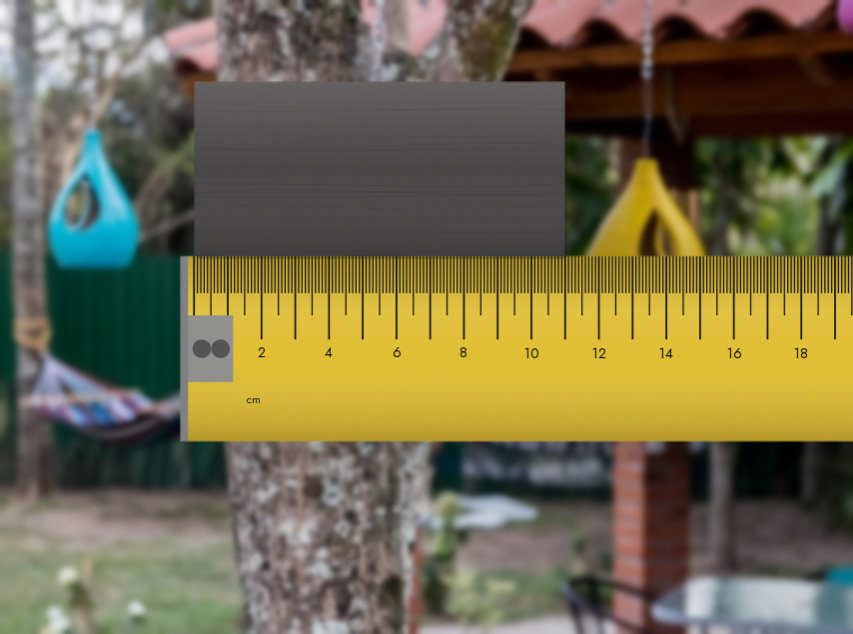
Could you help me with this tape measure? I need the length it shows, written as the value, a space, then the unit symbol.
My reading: 11 cm
